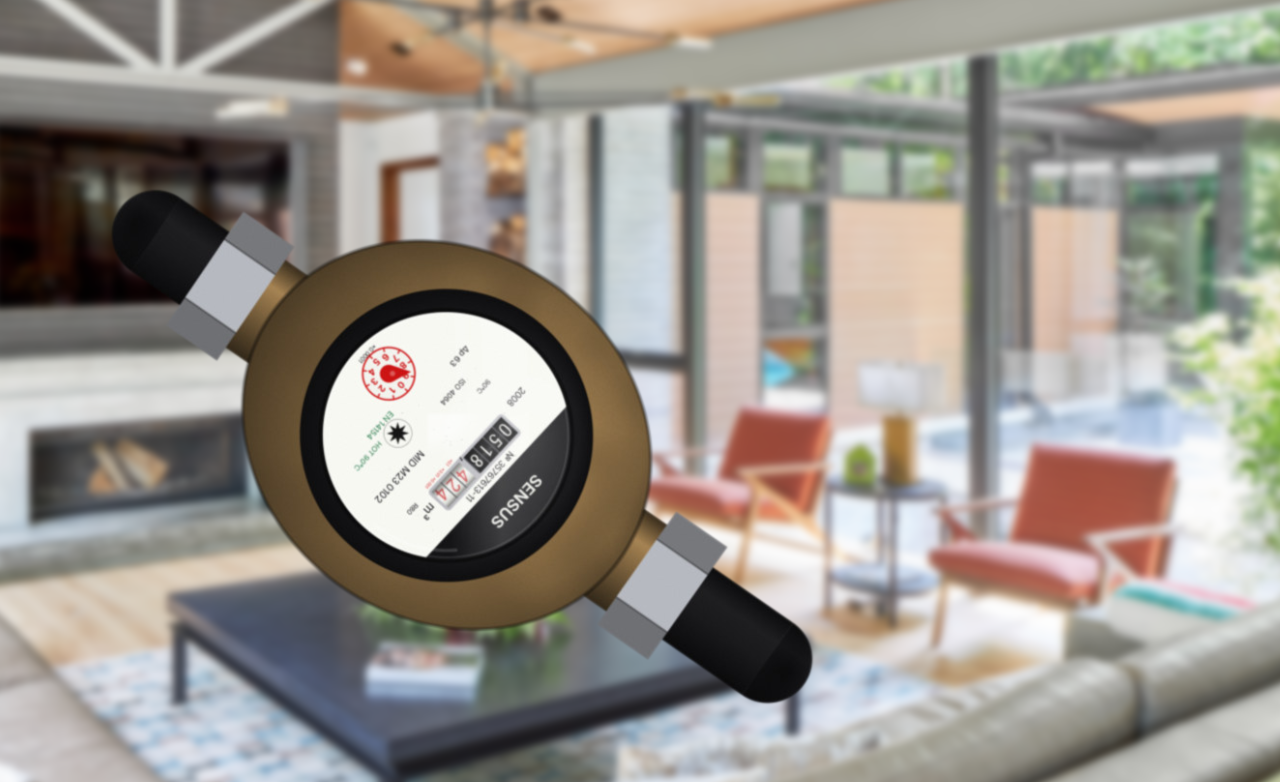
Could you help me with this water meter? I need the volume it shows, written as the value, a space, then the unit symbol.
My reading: 518.4238 m³
